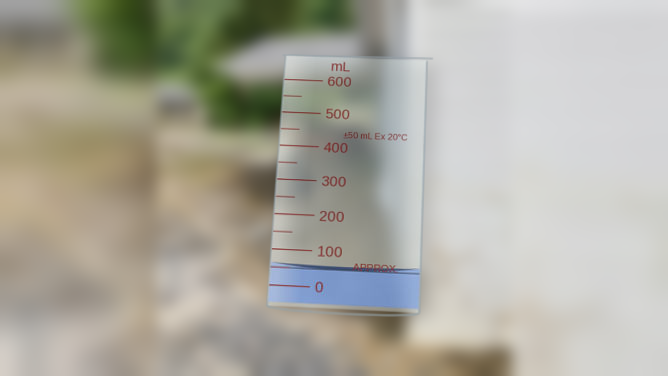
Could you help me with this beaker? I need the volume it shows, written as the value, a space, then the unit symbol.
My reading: 50 mL
